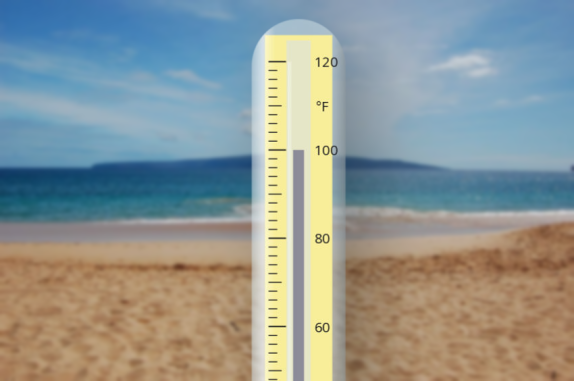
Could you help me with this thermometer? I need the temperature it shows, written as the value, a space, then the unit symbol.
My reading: 100 °F
